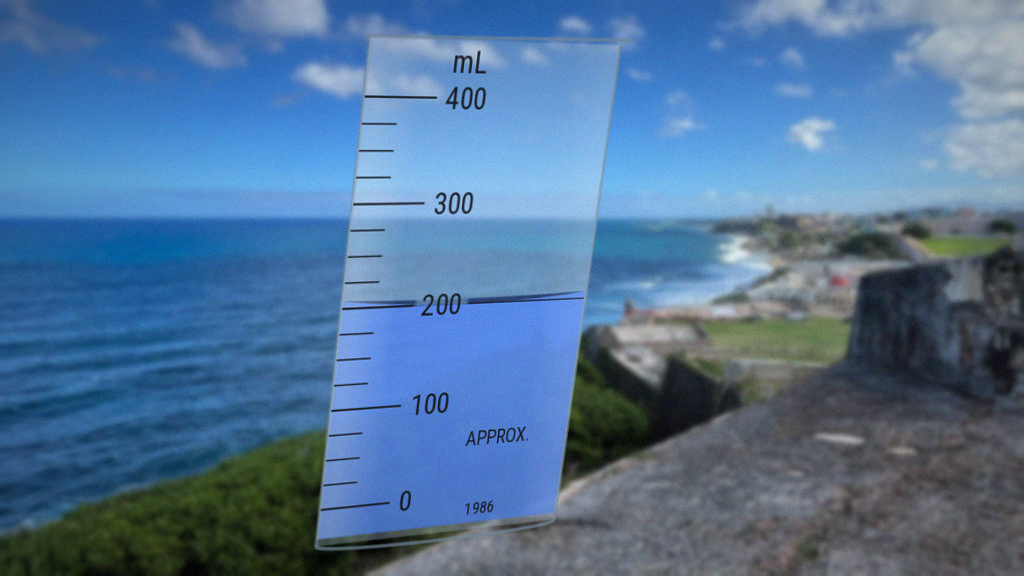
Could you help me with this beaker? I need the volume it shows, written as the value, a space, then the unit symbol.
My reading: 200 mL
